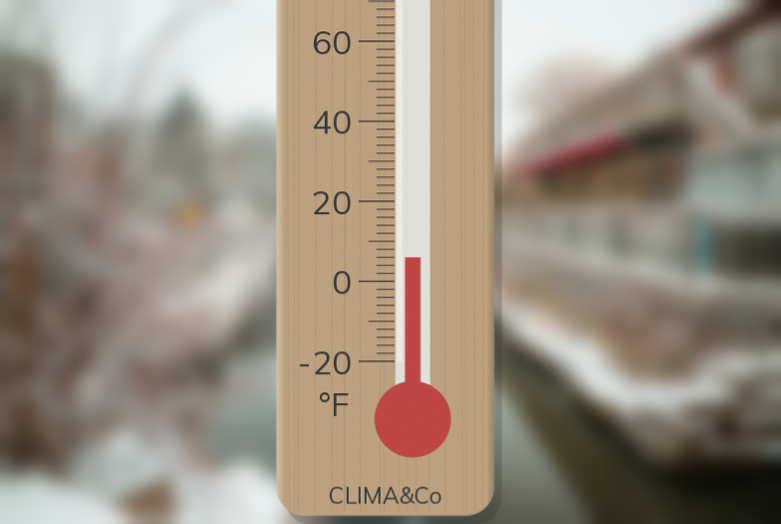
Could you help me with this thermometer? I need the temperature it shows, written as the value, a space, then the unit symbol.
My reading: 6 °F
